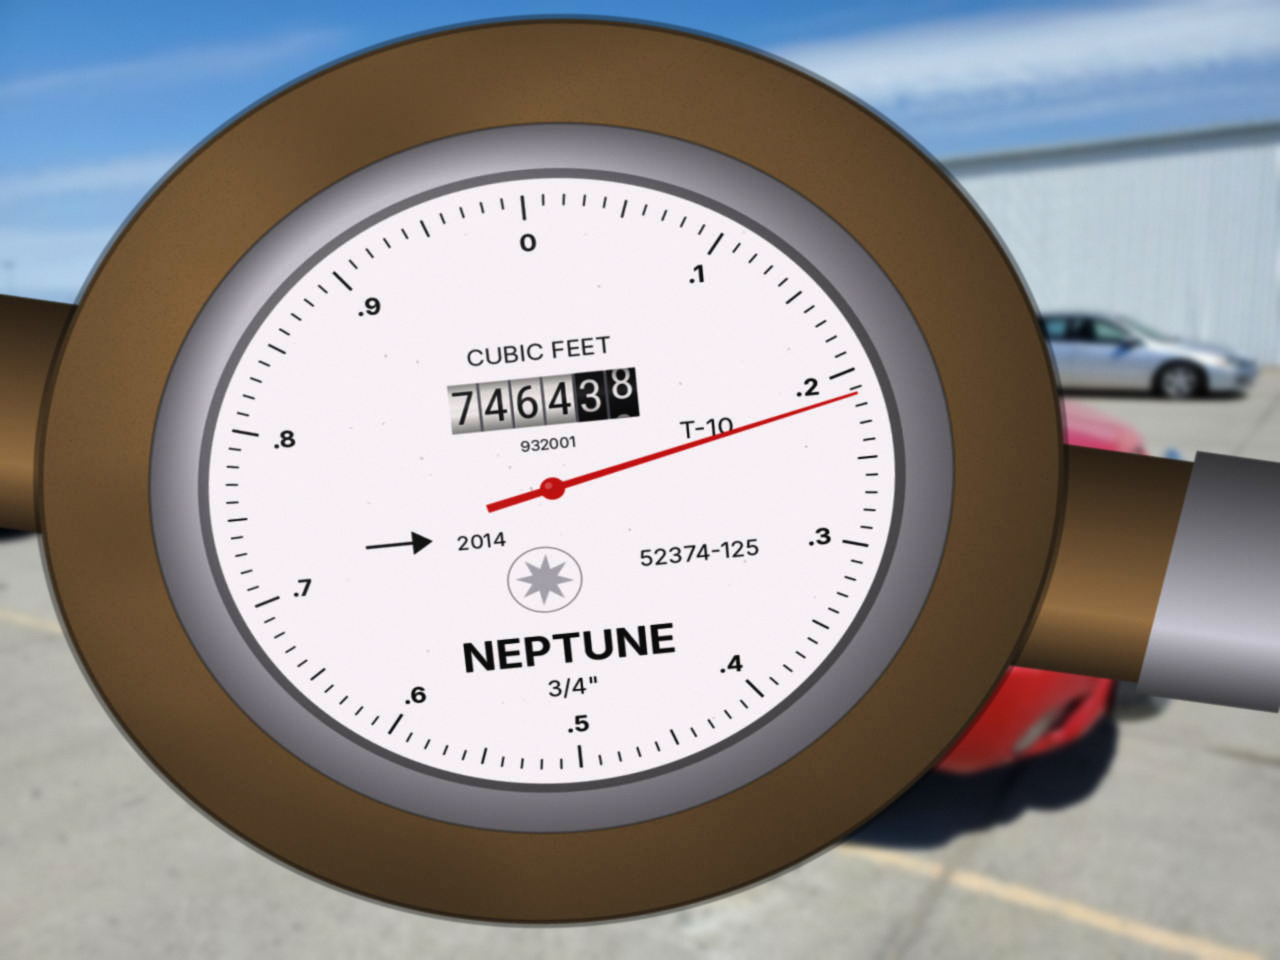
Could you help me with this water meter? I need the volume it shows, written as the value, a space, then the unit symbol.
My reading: 746438.21 ft³
